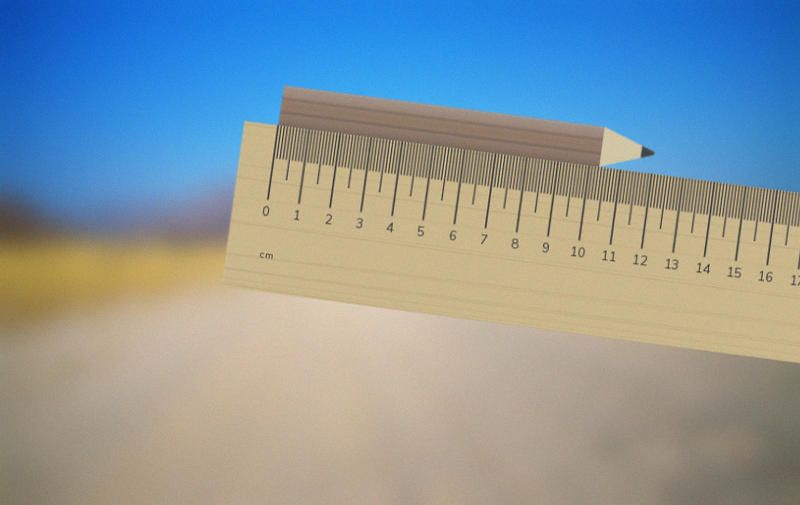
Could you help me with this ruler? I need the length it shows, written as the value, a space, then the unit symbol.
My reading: 12 cm
